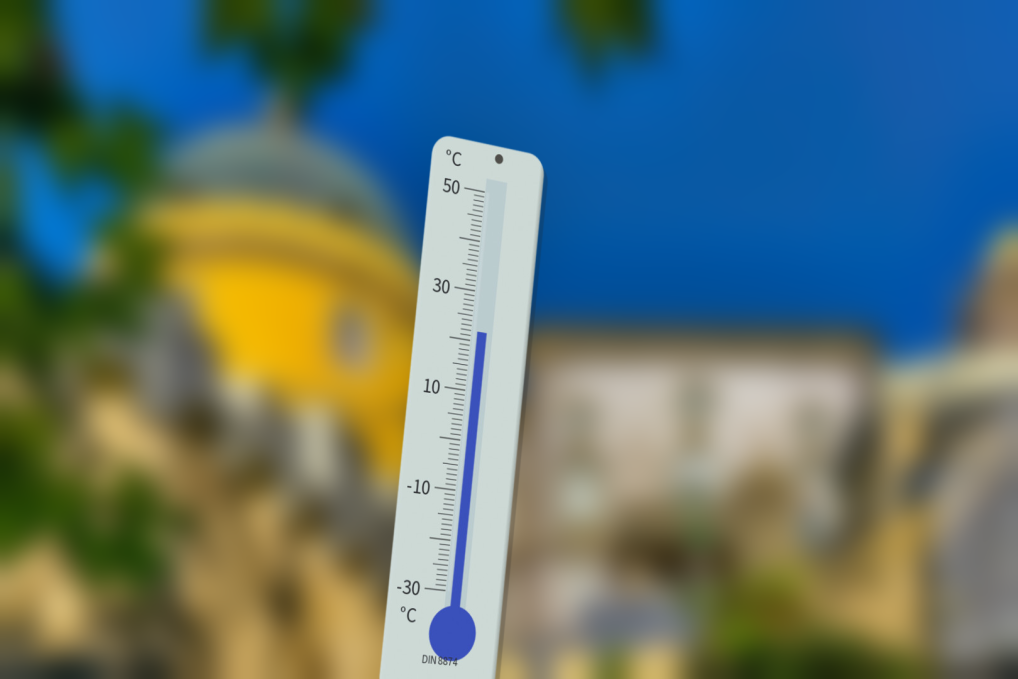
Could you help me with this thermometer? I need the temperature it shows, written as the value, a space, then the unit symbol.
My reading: 22 °C
